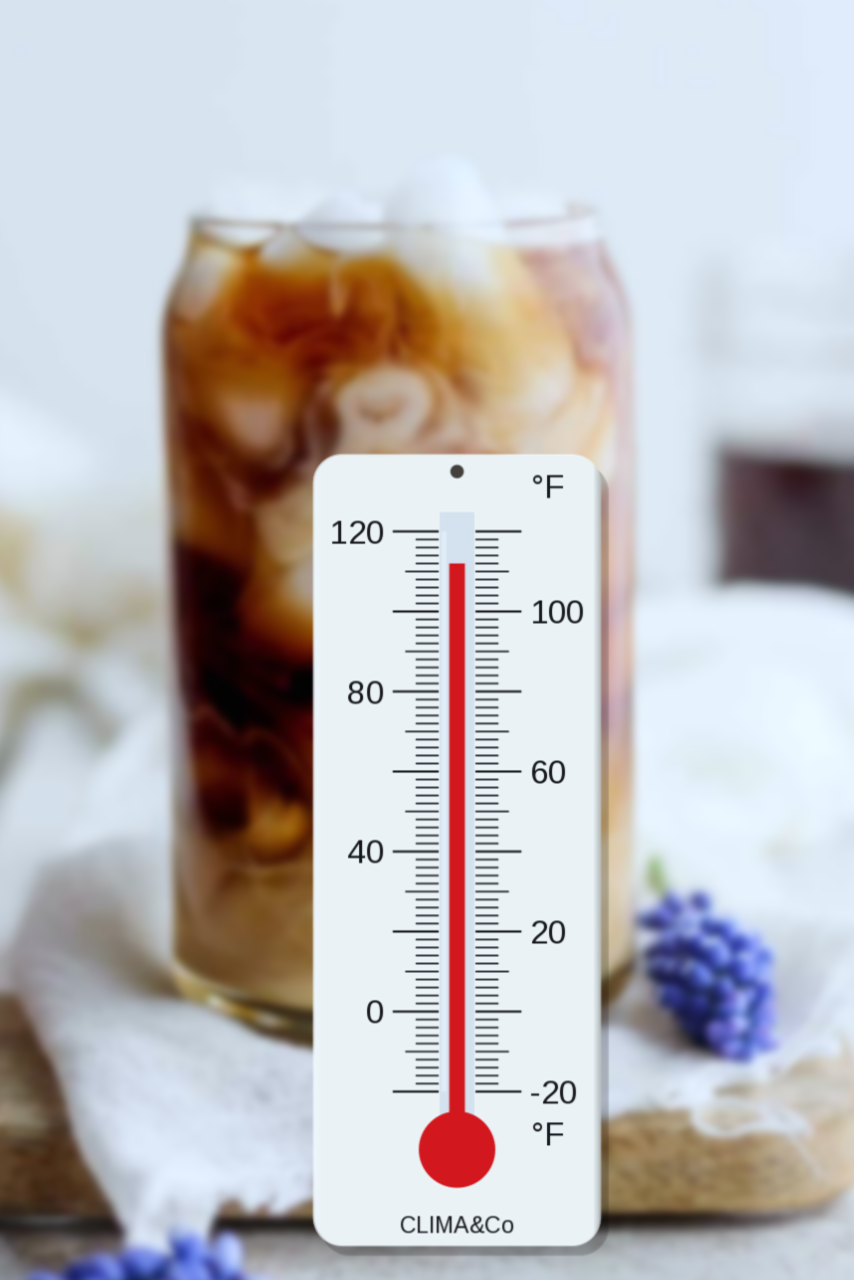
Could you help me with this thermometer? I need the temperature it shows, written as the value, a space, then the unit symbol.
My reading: 112 °F
